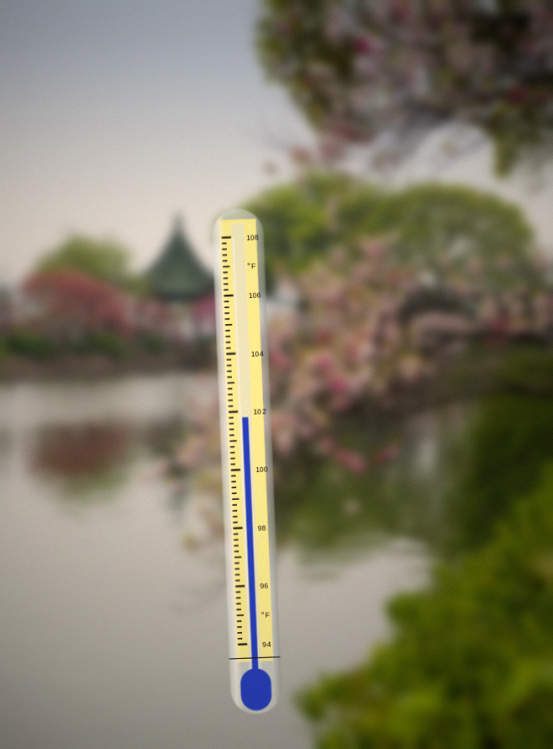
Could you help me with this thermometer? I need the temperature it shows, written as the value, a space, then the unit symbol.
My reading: 101.8 °F
